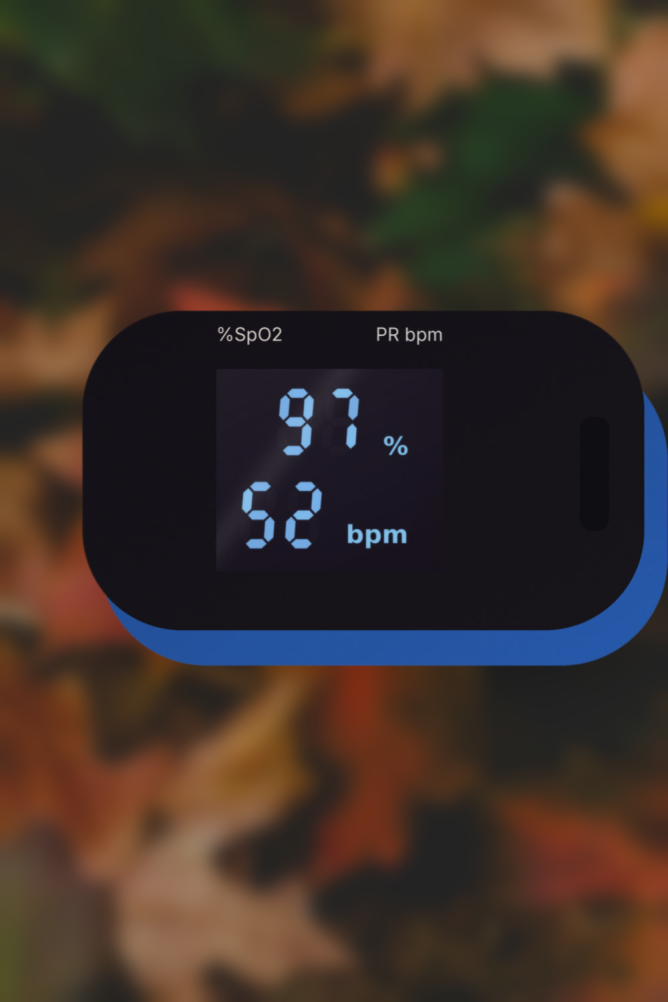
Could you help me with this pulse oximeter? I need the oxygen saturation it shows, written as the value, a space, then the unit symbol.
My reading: 97 %
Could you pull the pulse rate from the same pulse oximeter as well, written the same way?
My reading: 52 bpm
